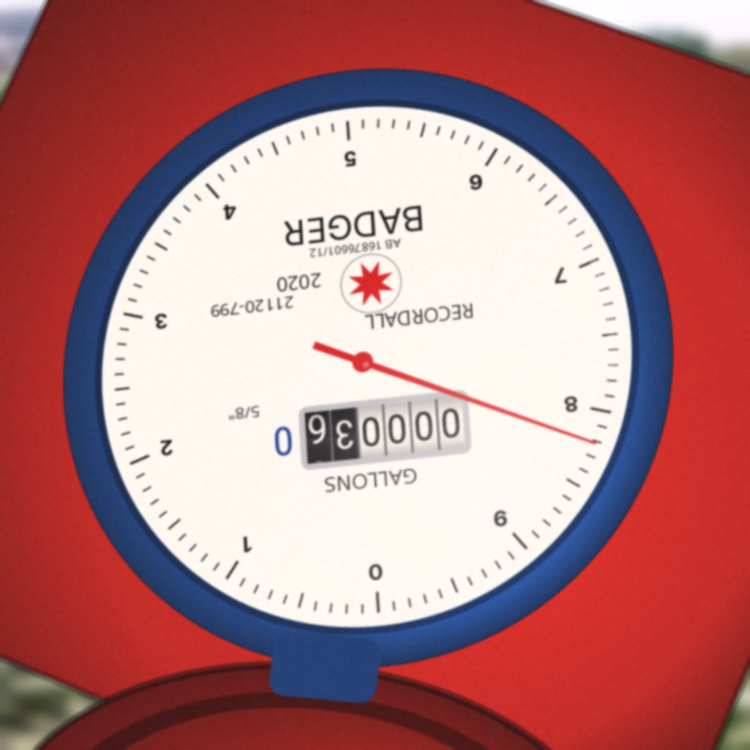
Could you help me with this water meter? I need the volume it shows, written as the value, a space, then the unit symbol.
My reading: 358.2 gal
